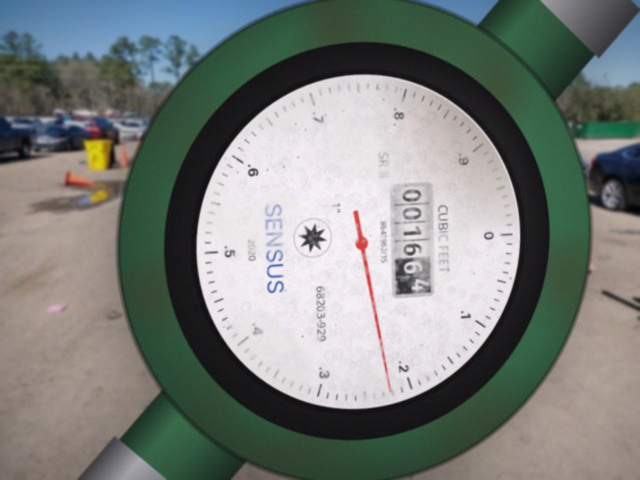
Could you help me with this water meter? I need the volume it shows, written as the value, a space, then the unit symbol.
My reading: 1664.22 ft³
